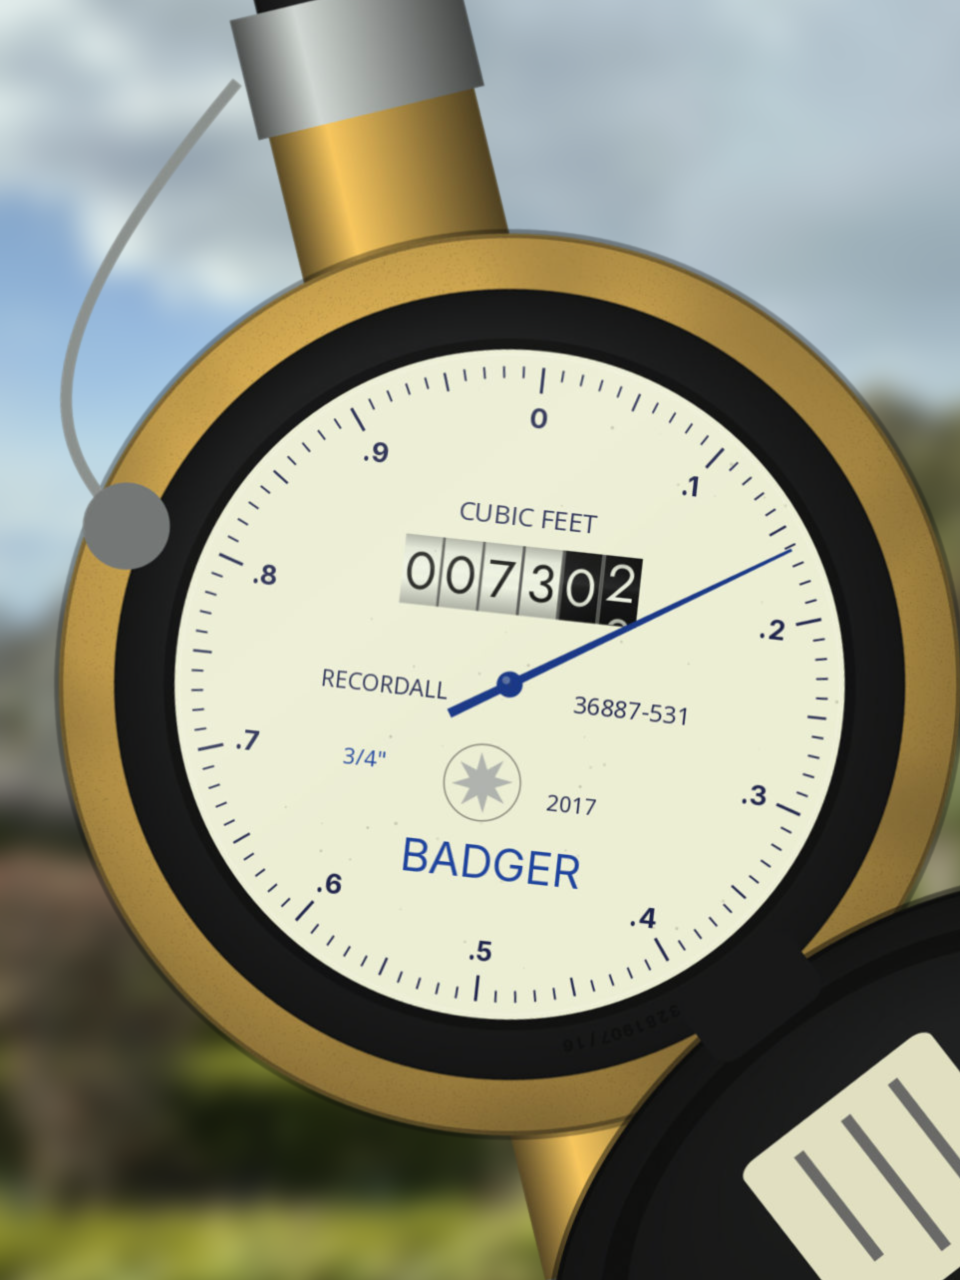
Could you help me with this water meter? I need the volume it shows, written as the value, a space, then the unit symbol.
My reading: 7302.16 ft³
